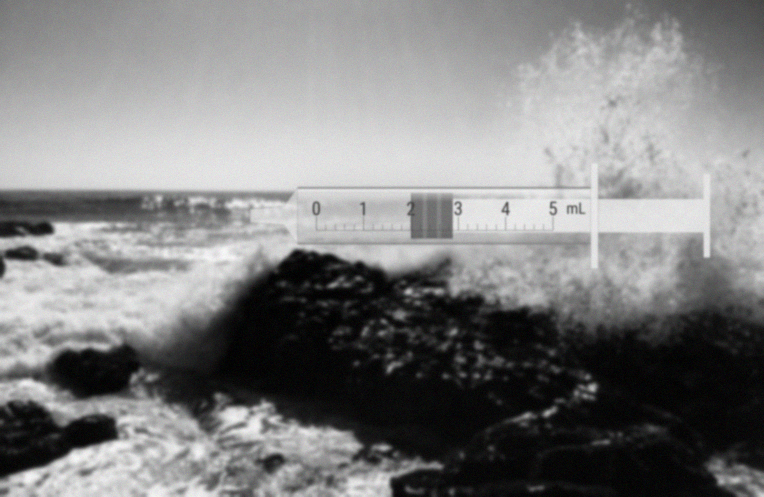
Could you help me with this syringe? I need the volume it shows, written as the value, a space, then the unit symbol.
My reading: 2 mL
